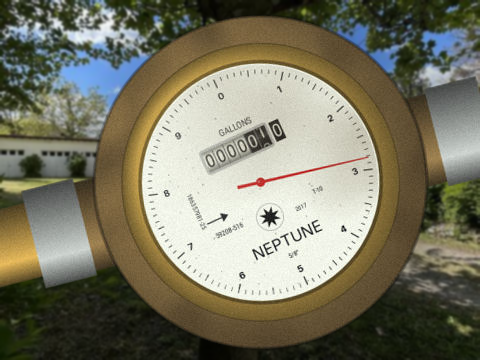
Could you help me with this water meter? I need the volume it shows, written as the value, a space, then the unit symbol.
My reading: 12.8 gal
